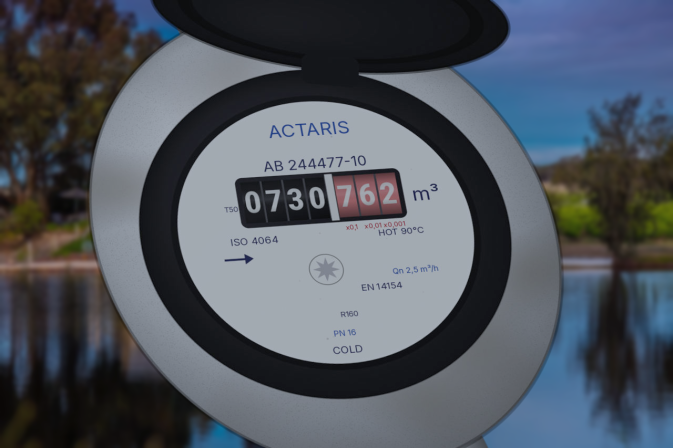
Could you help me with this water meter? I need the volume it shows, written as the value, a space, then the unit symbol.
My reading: 730.762 m³
